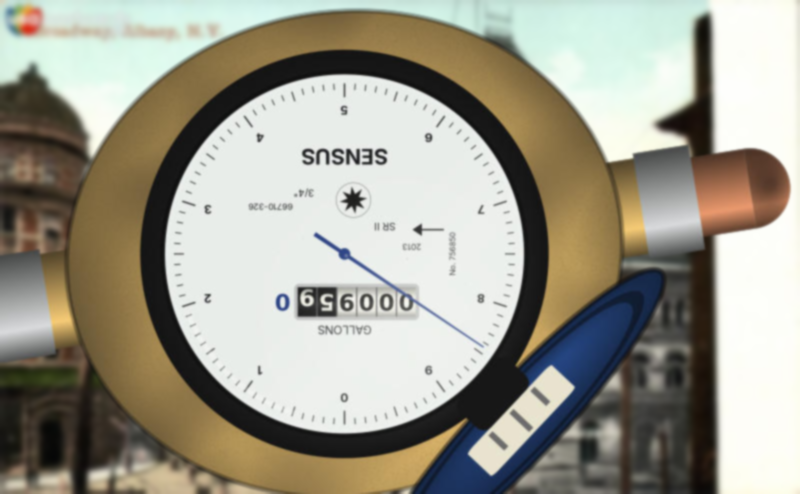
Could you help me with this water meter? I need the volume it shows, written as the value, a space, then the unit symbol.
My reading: 9588.4 gal
